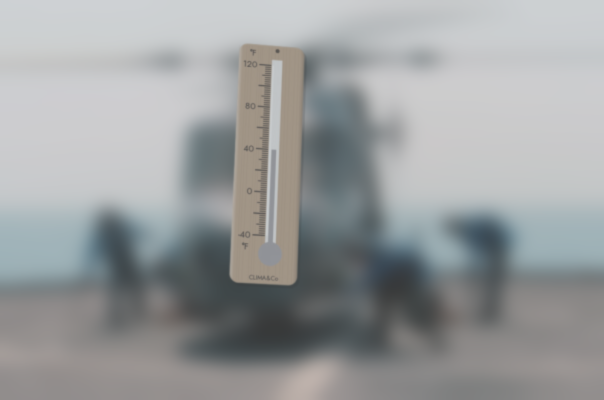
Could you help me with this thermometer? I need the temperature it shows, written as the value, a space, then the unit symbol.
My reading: 40 °F
